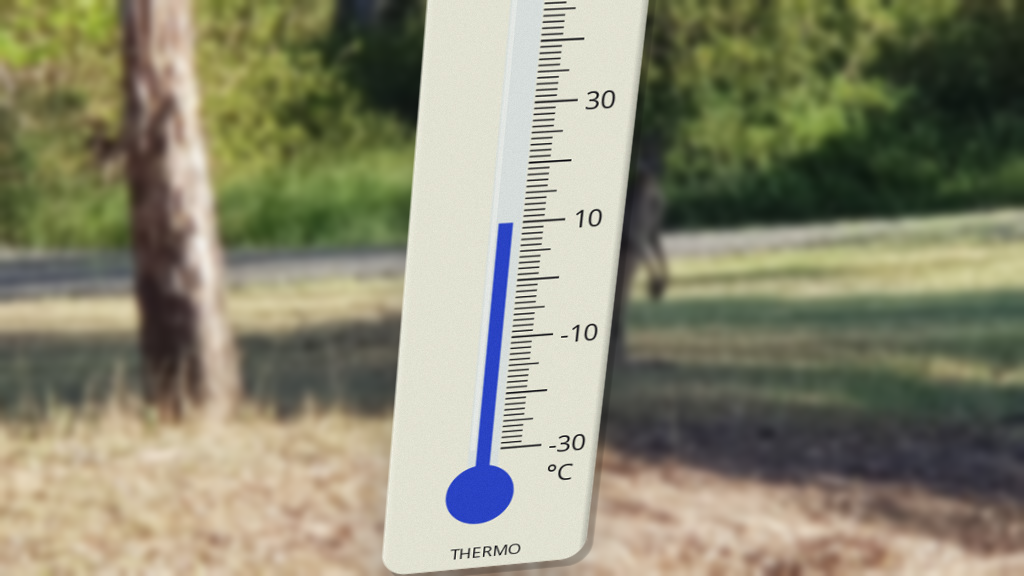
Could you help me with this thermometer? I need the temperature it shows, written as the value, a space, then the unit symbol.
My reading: 10 °C
